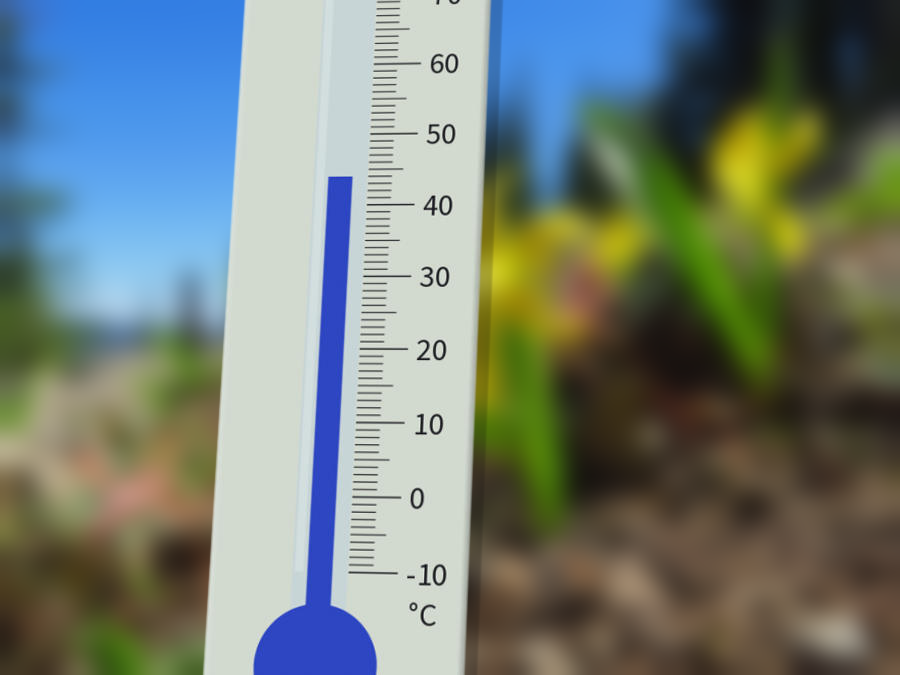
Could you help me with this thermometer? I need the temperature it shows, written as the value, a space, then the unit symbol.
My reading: 44 °C
